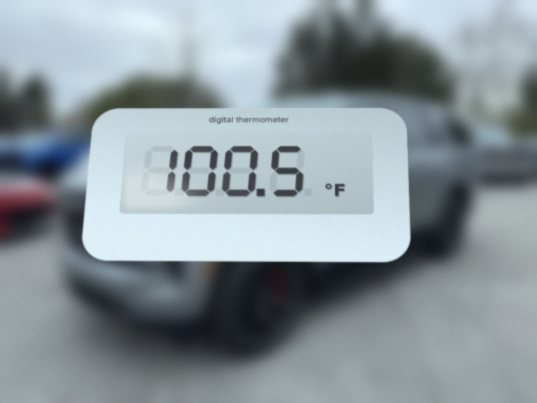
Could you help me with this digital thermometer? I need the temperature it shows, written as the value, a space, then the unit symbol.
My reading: 100.5 °F
